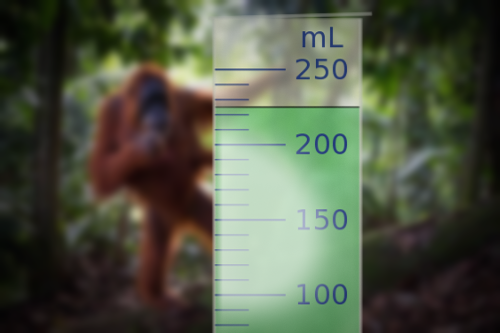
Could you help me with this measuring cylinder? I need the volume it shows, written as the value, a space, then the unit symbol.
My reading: 225 mL
